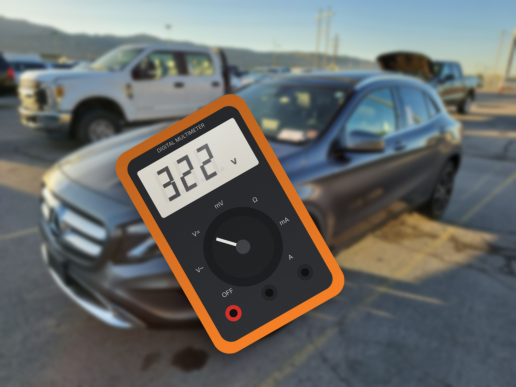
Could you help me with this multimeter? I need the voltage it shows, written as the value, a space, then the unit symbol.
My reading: 322 V
